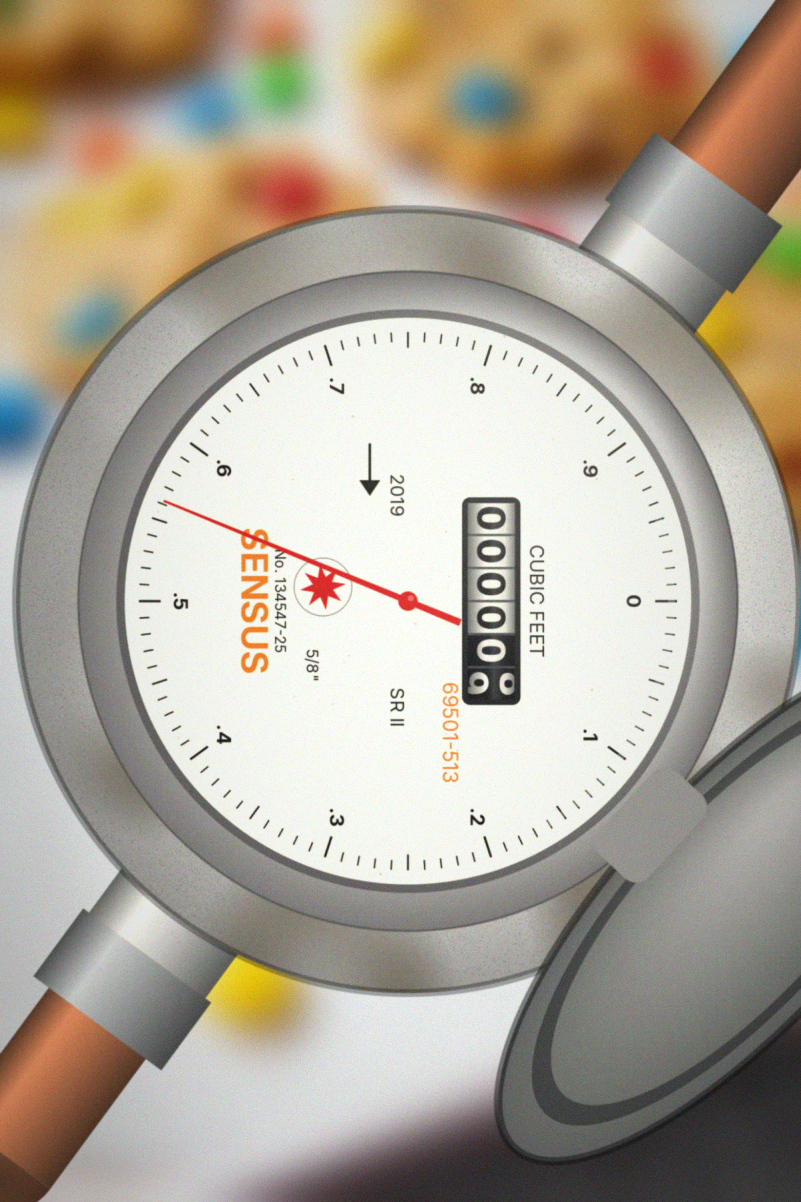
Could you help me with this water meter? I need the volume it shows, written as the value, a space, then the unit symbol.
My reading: 8.56 ft³
